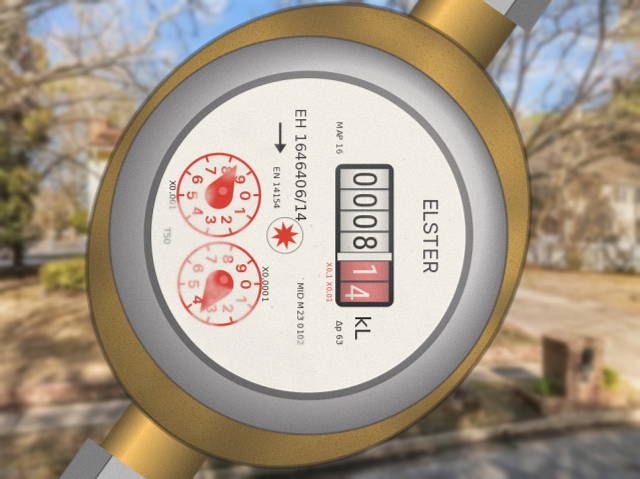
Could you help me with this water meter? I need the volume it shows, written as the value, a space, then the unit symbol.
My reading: 8.1383 kL
